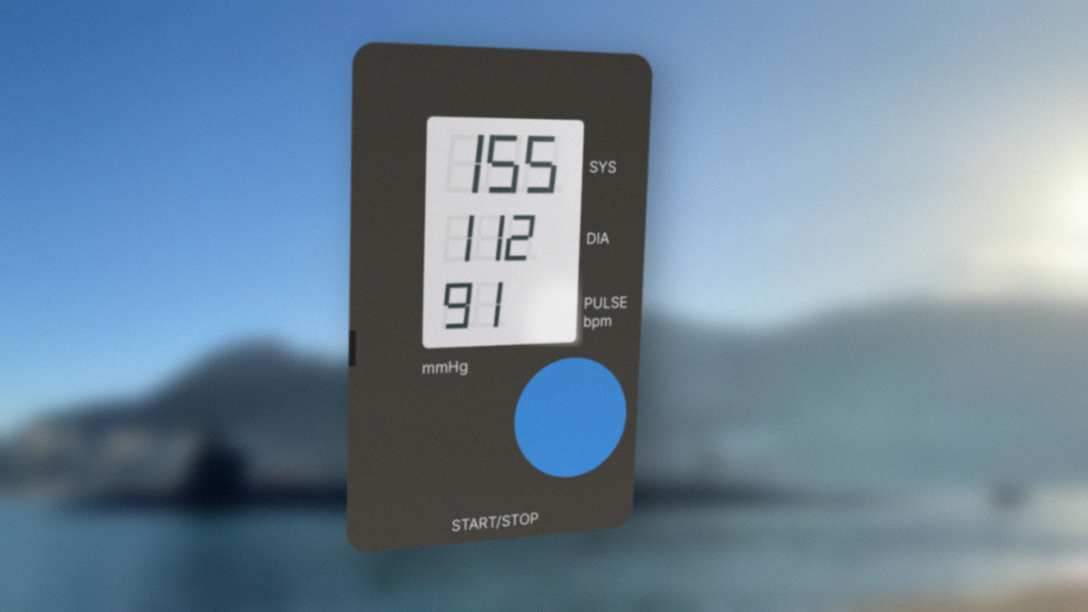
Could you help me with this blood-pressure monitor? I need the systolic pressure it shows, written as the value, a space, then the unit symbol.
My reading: 155 mmHg
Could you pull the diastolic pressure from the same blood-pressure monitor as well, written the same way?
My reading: 112 mmHg
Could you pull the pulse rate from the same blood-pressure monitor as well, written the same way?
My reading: 91 bpm
